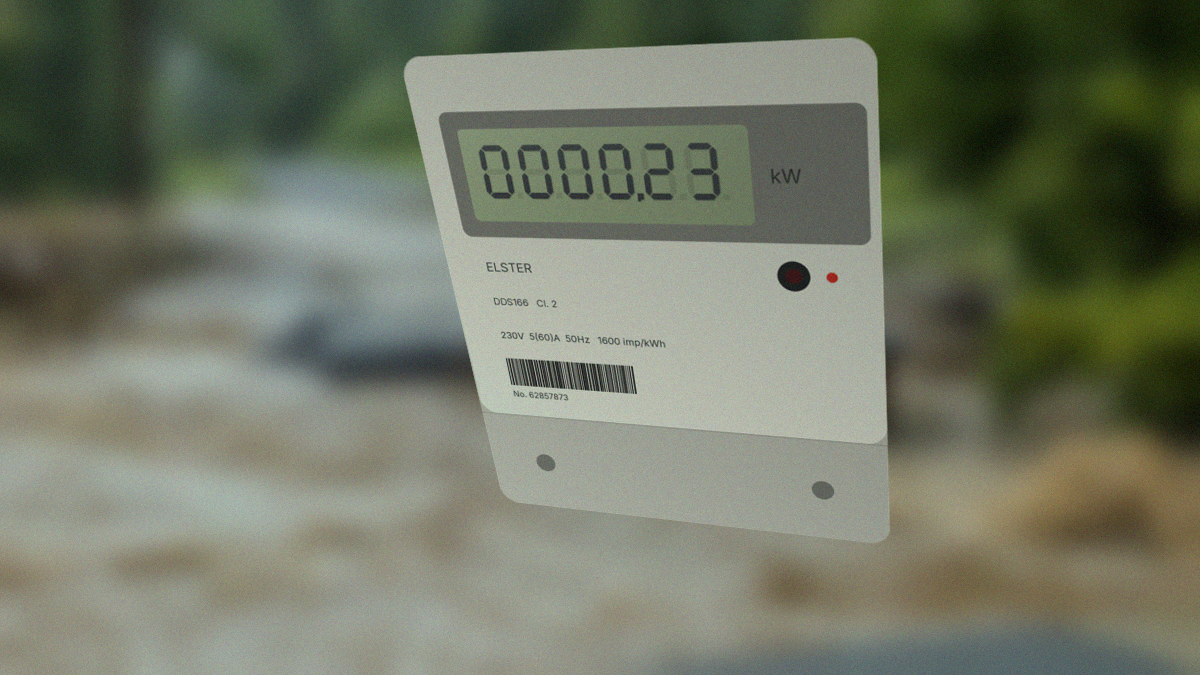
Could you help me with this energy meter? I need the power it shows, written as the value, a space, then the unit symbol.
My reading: 0.23 kW
